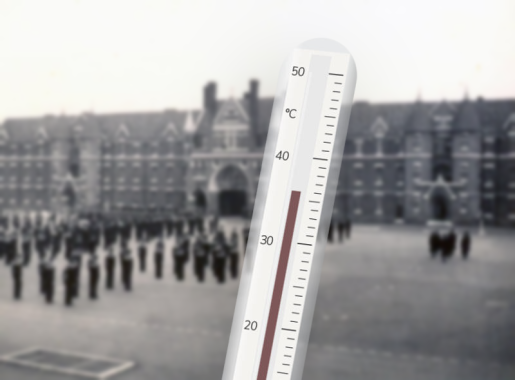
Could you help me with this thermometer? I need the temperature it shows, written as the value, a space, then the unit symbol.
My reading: 36 °C
